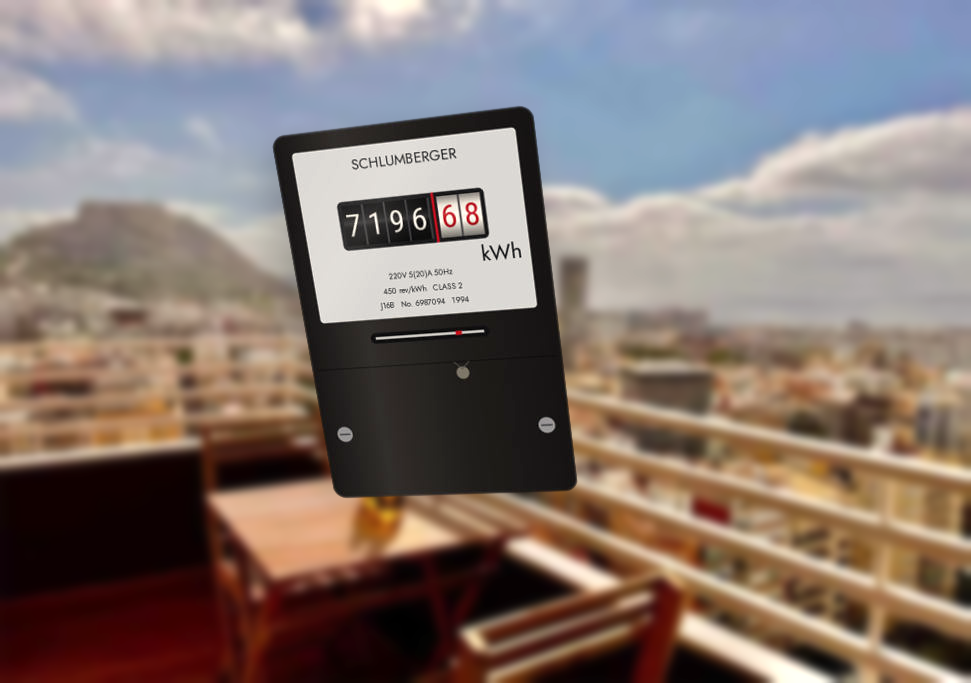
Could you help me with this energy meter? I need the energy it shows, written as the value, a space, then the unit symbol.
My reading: 7196.68 kWh
